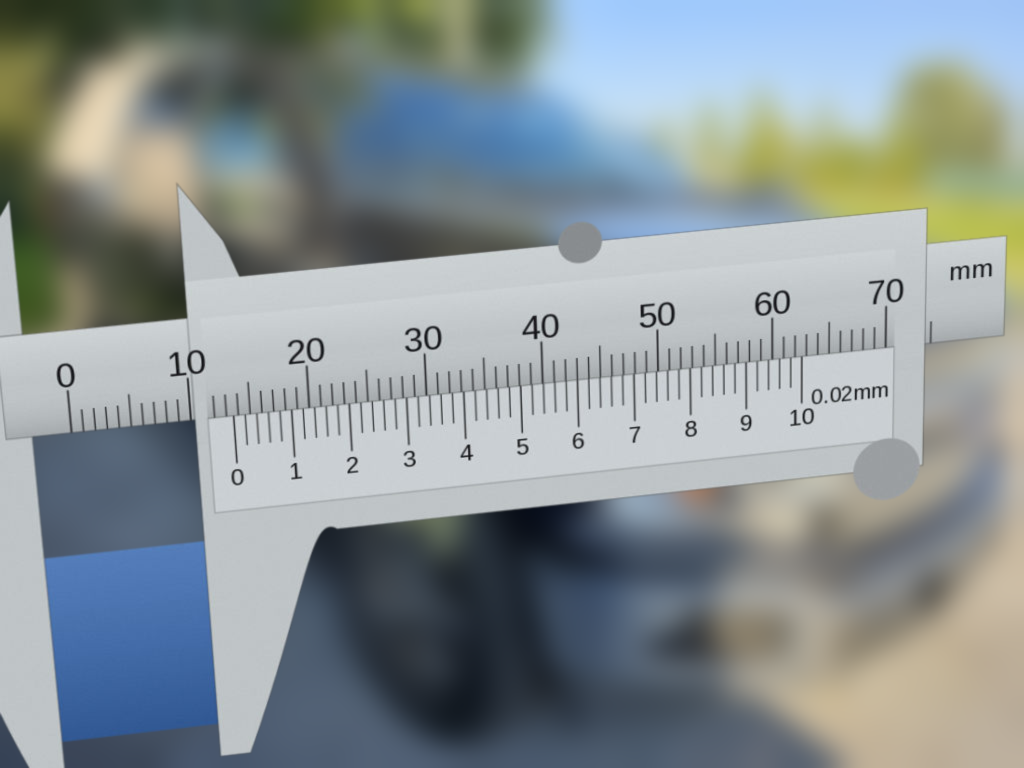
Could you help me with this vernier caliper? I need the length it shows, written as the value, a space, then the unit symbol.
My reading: 13.6 mm
